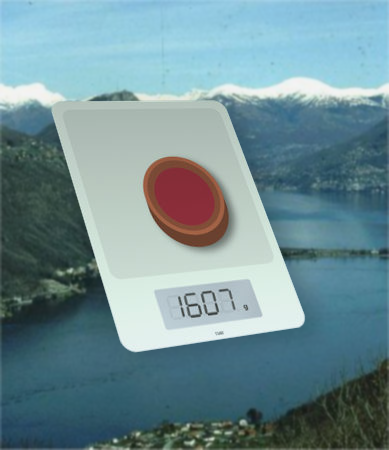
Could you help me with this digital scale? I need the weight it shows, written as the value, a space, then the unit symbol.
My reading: 1607 g
